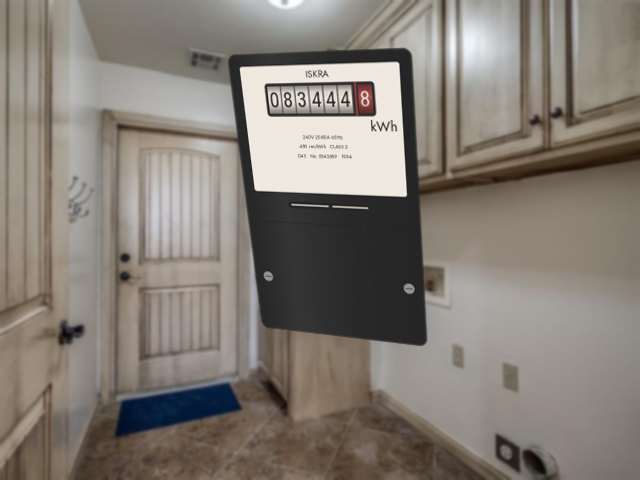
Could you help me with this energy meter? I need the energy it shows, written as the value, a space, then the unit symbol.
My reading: 83444.8 kWh
